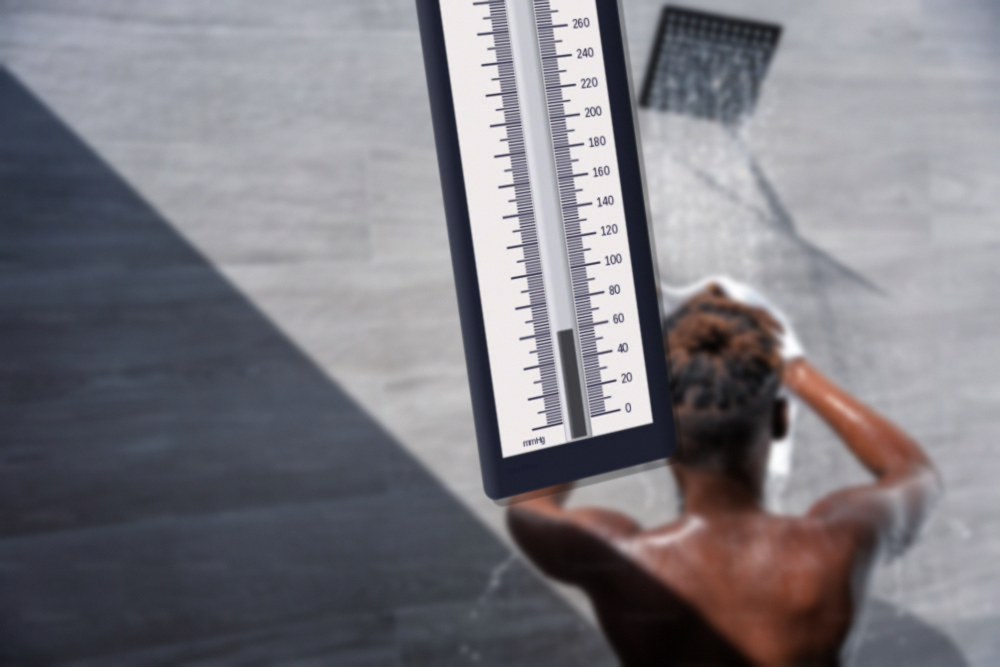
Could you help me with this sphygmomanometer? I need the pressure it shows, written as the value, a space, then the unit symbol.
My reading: 60 mmHg
